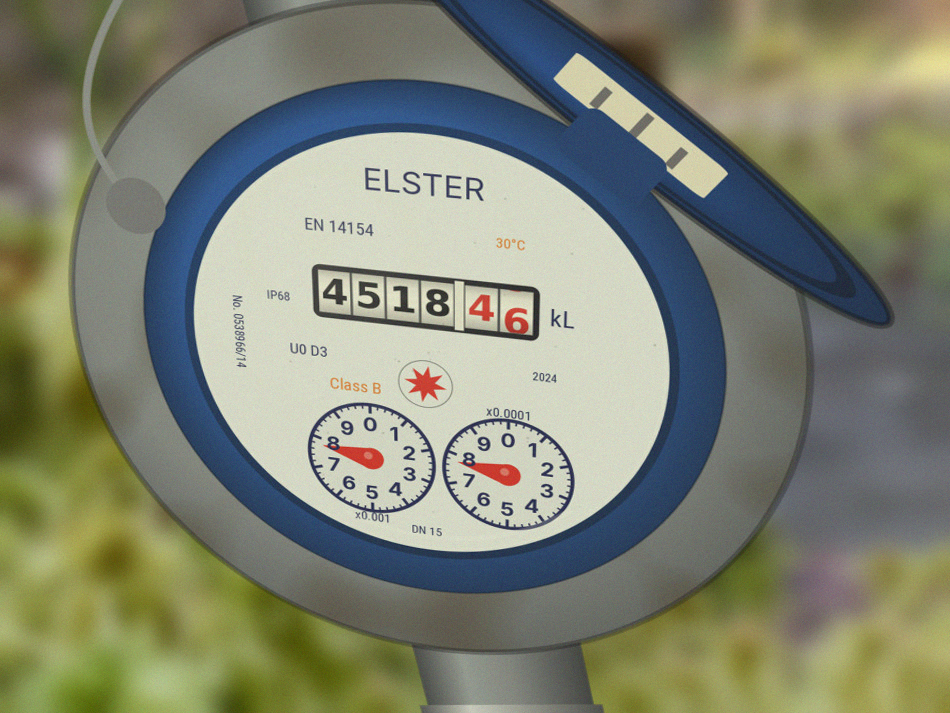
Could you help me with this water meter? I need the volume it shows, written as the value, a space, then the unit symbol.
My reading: 4518.4577 kL
